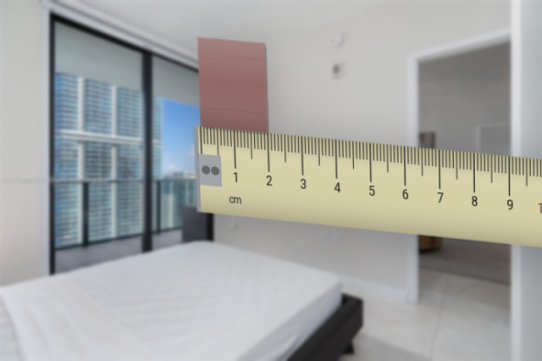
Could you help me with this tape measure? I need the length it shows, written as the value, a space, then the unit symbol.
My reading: 2 cm
